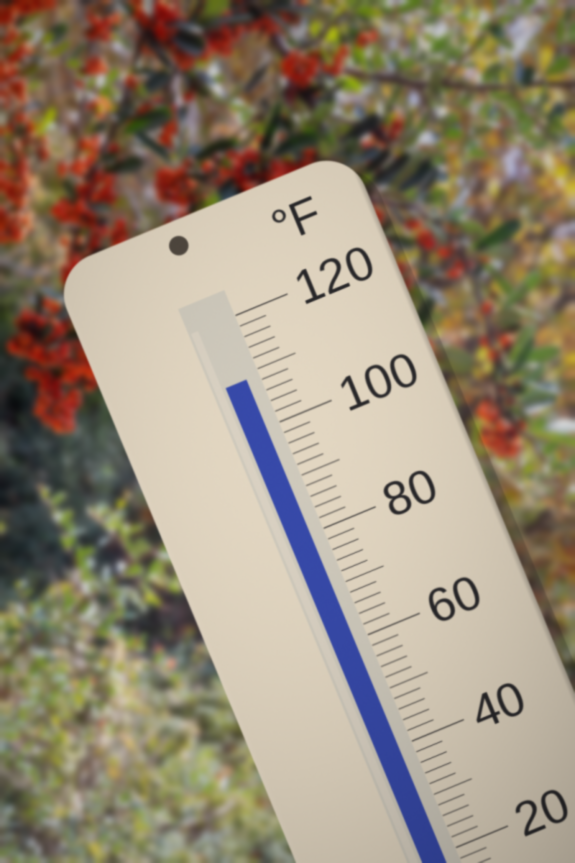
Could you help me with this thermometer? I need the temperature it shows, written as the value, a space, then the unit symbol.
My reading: 109 °F
